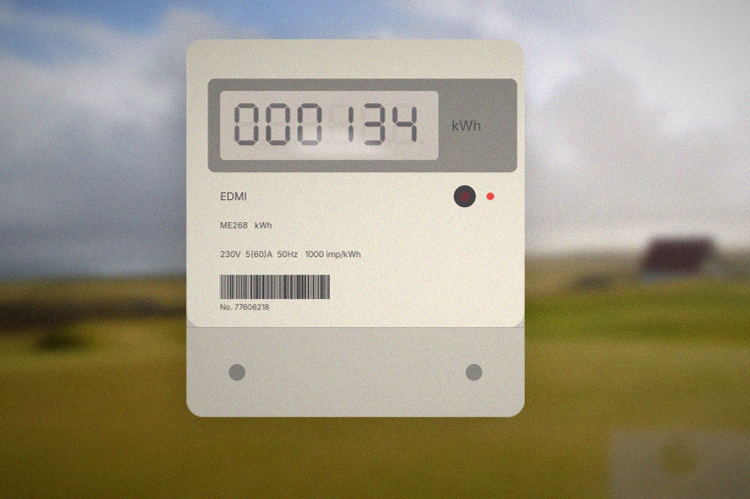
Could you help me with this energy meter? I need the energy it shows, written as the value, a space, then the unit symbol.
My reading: 134 kWh
